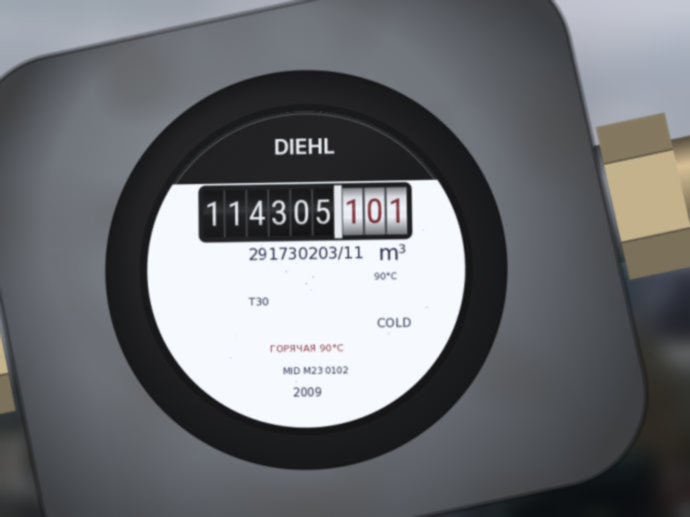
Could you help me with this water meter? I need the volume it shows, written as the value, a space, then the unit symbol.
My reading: 114305.101 m³
